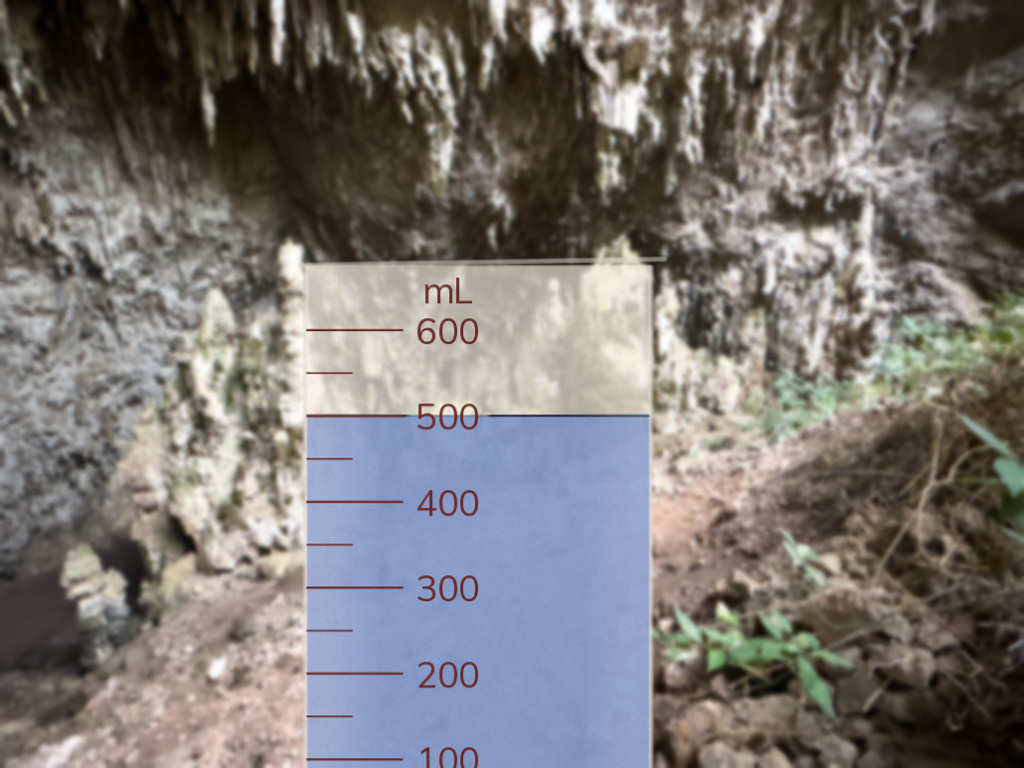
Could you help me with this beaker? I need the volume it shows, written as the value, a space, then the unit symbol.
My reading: 500 mL
